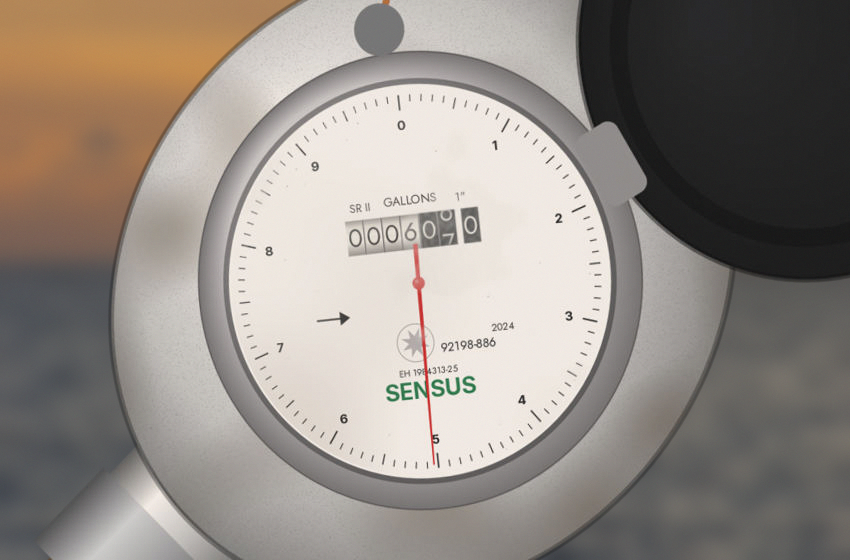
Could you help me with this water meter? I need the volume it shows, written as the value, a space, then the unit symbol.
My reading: 6065.0 gal
